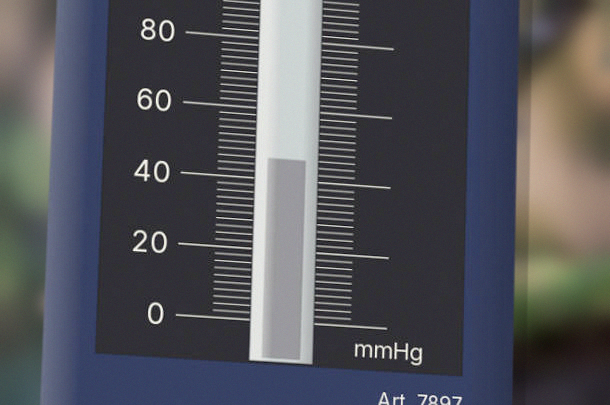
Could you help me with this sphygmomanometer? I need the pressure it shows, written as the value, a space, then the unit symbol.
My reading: 46 mmHg
